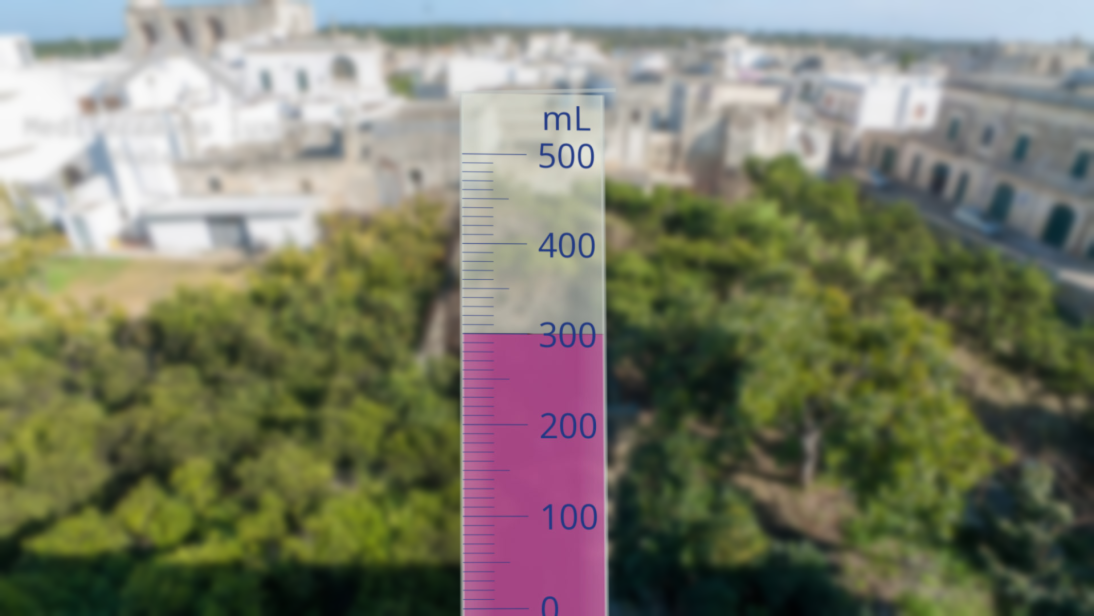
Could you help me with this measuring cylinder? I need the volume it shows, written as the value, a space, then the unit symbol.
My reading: 300 mL
